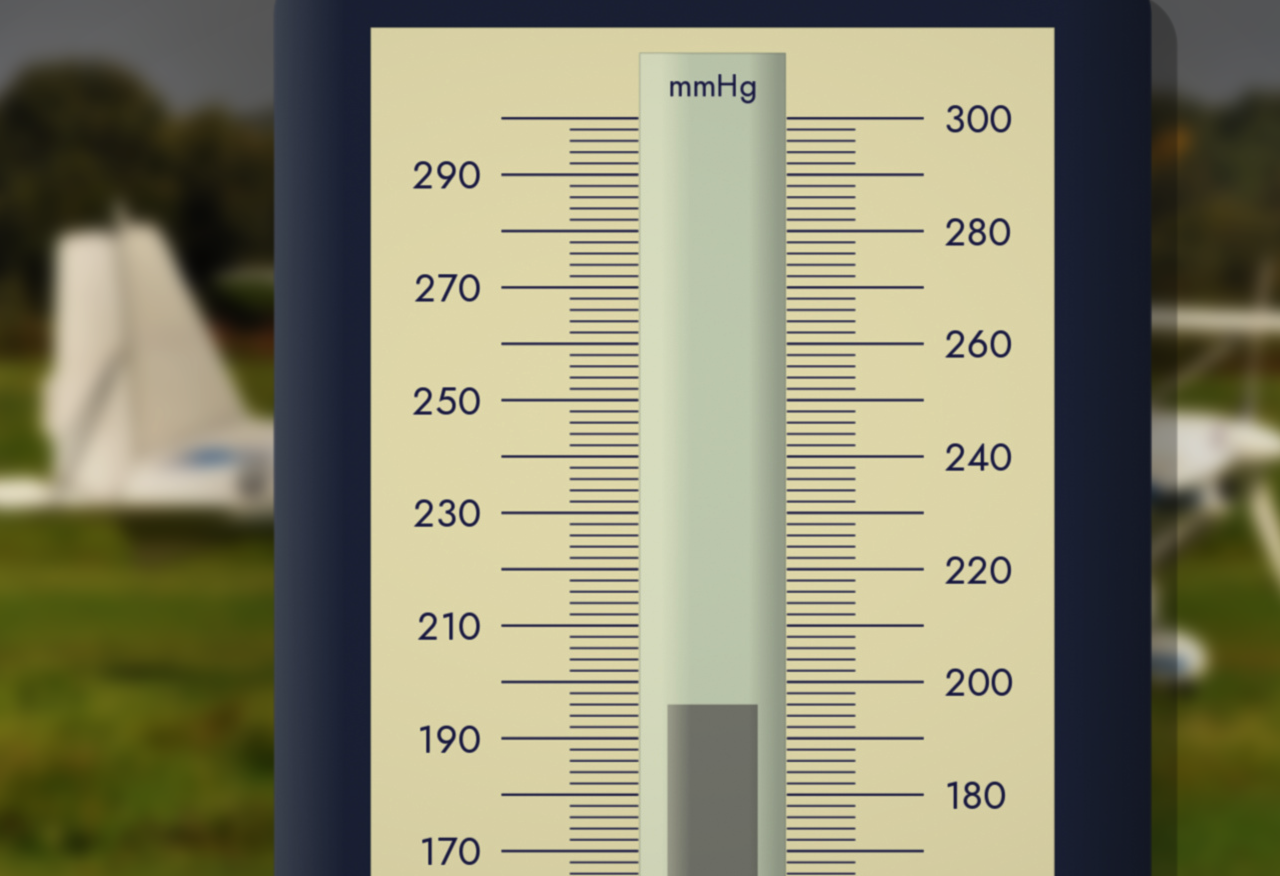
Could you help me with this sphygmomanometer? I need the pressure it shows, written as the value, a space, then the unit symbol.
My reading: 196 mmHg
